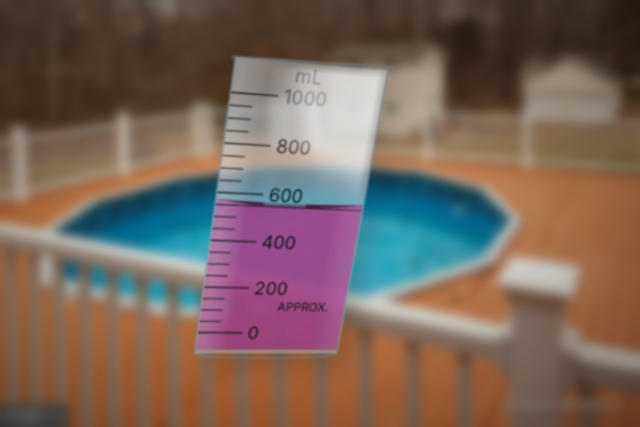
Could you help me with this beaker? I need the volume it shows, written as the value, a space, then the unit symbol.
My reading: 550 mL
